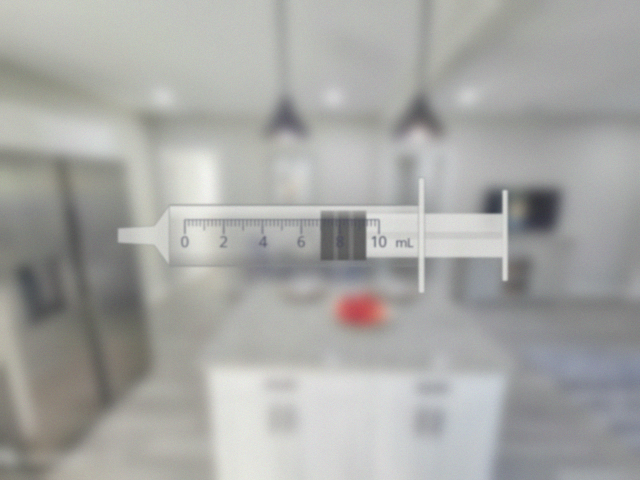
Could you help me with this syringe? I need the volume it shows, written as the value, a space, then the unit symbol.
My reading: 7 mL
